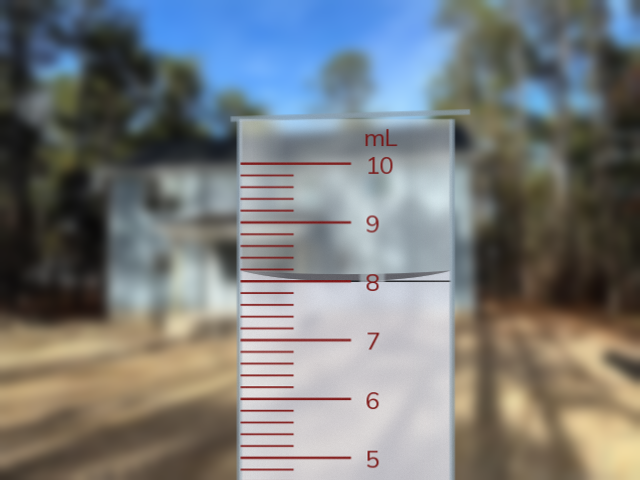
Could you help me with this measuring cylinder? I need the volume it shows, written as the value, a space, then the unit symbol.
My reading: 8 mL
